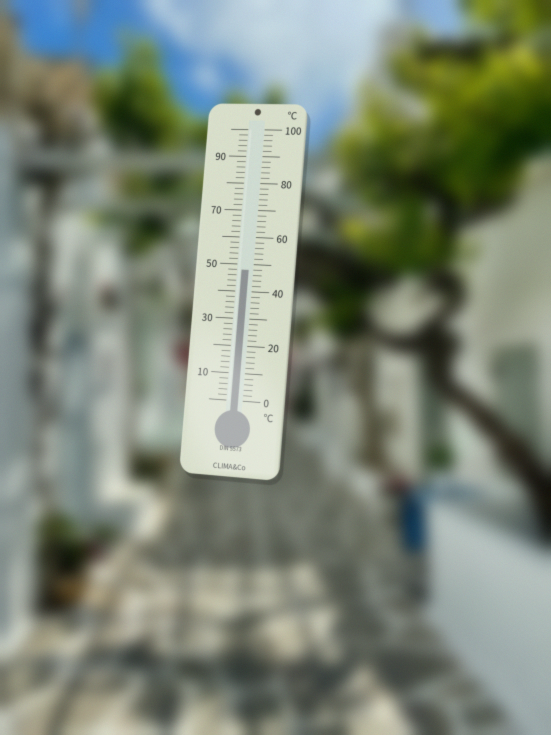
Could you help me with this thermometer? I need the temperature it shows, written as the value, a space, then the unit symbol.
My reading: 48 °C
